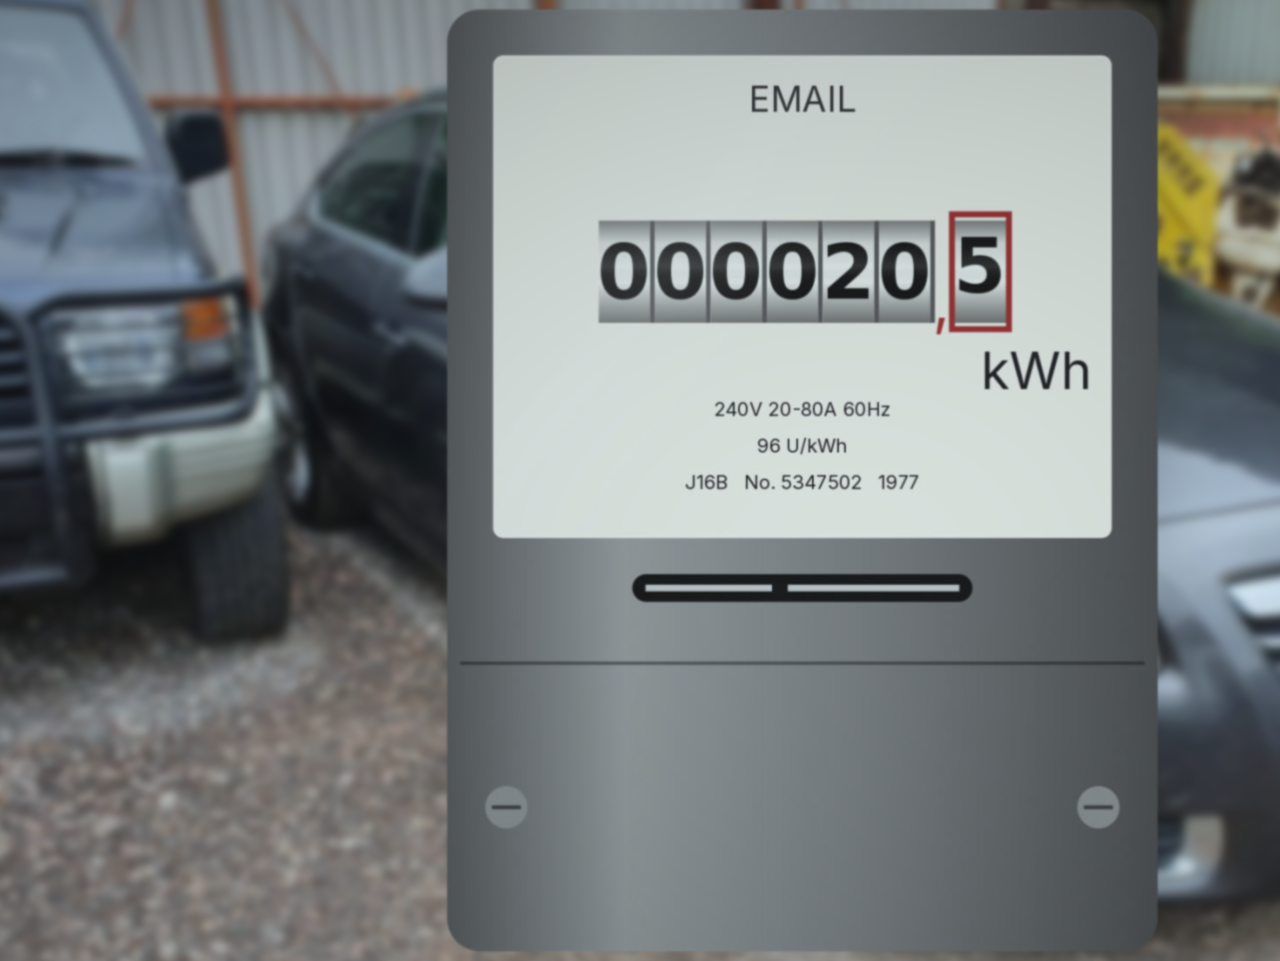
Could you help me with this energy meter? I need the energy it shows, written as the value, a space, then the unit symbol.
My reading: 20.5 kWh
